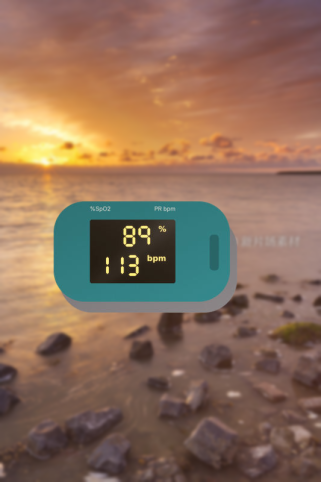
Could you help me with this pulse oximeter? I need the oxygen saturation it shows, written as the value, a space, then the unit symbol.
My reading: 89 %
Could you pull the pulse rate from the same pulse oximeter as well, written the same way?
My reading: 113 bpm
